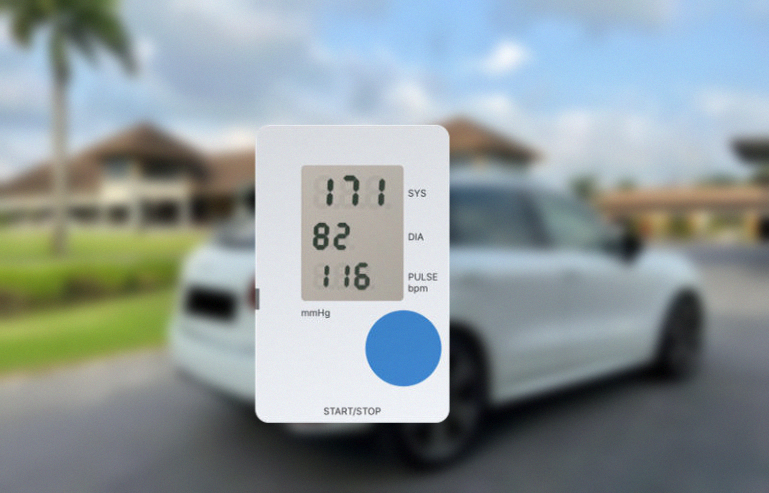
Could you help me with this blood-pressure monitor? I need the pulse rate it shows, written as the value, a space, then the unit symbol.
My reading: 116 bpm
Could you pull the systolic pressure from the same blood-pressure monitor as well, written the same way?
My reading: 171 mmHg
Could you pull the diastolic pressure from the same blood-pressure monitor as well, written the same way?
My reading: 82 mmHg
